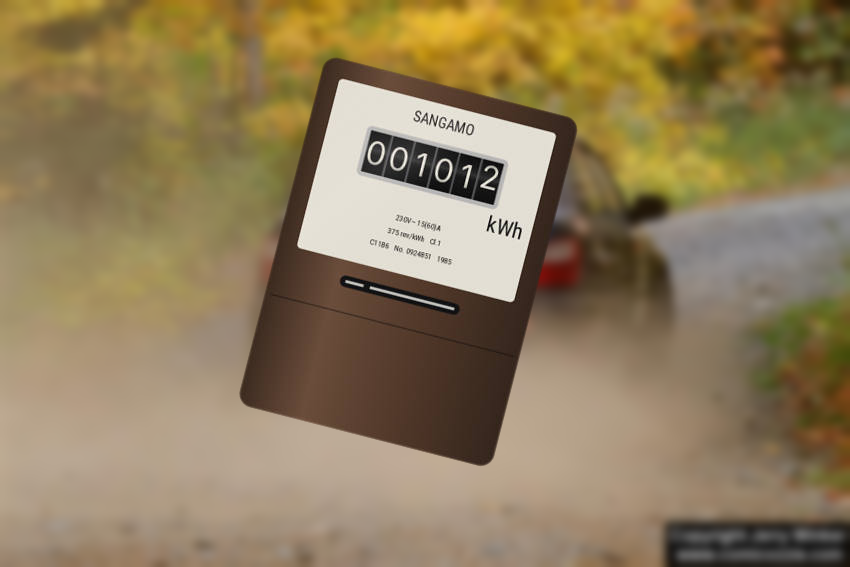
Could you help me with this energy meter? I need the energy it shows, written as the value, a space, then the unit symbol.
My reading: 1012 kWh
